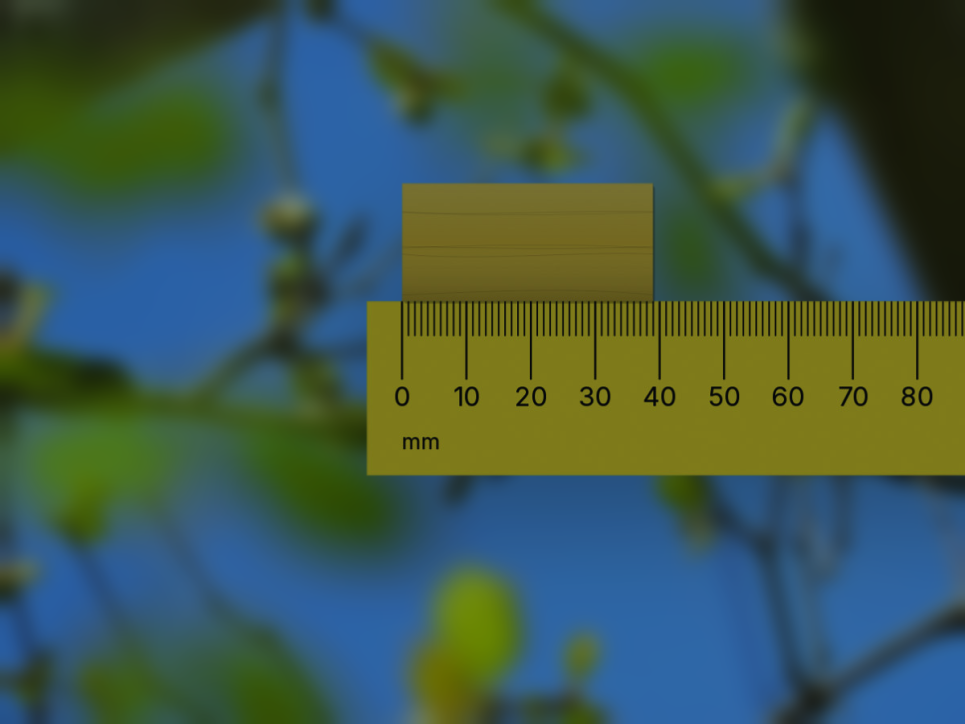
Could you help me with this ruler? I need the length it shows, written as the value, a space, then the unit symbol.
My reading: 39 mm
